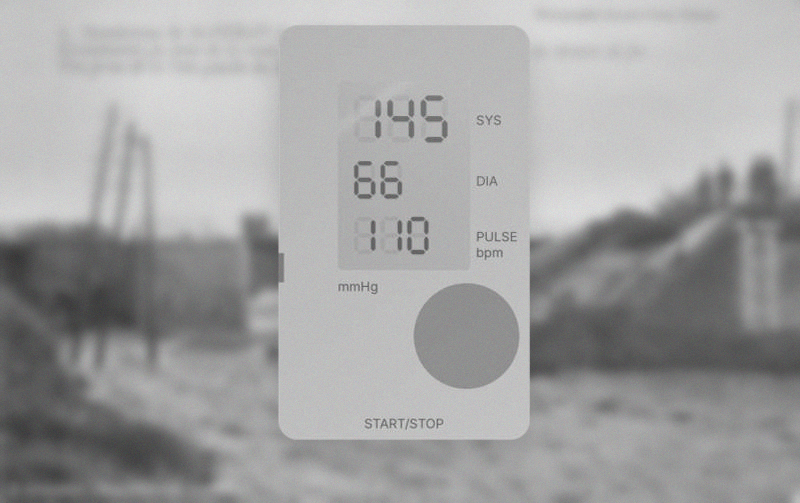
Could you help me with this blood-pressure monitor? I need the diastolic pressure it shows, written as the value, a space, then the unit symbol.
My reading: 66 mmHg
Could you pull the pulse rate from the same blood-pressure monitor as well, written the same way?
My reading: 110 bpm
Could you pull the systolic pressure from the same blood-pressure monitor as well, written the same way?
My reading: 145 mmHg
